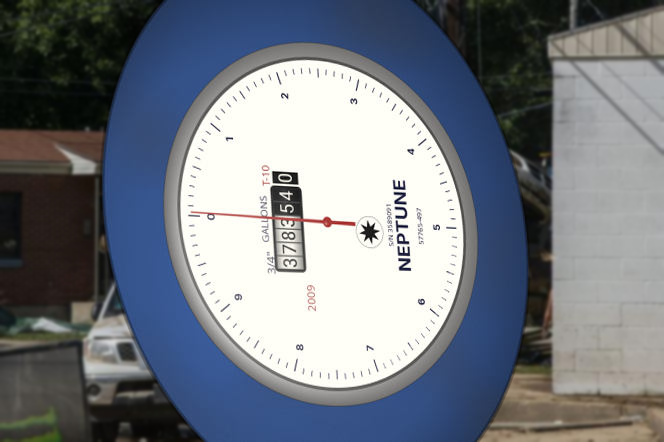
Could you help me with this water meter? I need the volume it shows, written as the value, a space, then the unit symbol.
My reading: 3783540.0 gal
